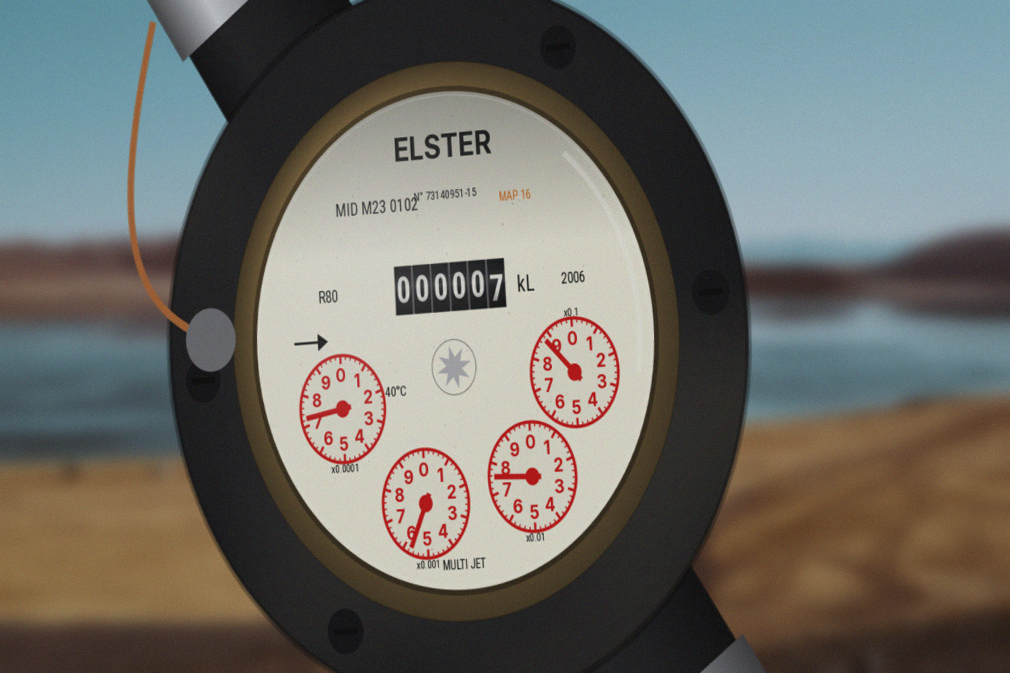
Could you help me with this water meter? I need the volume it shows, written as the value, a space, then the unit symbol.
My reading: 6.8757 kL
